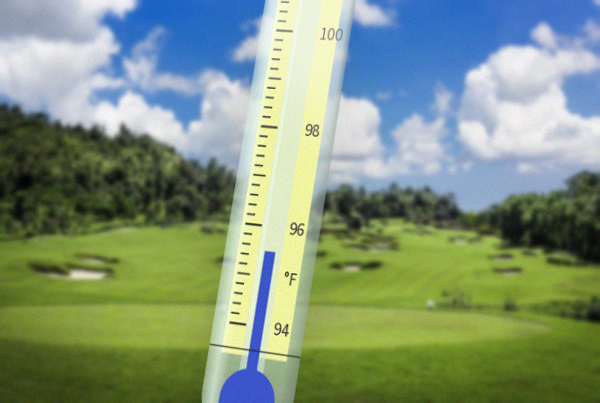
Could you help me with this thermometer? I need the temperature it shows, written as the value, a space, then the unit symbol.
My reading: 95.5 °F
